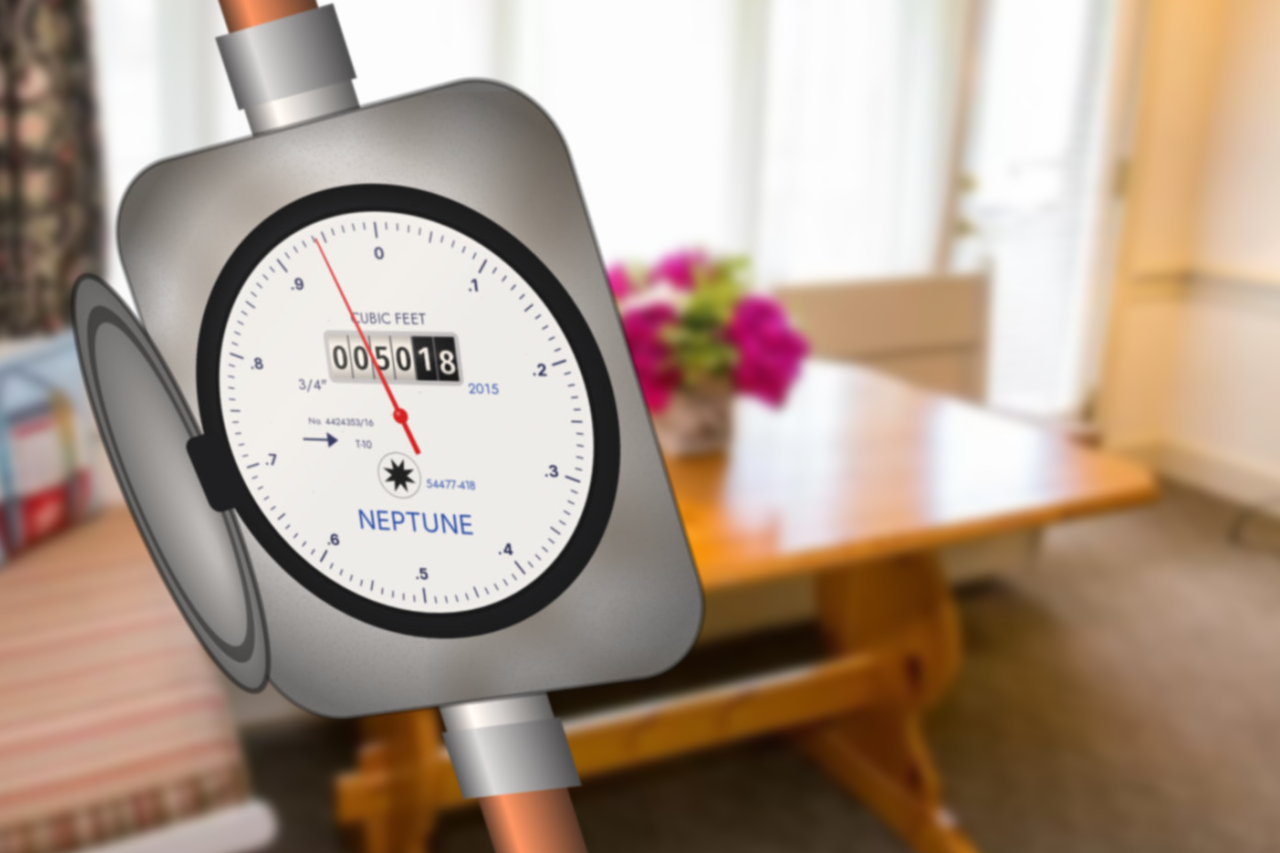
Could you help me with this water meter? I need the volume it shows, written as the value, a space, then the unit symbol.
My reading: 5017.94 ft³
